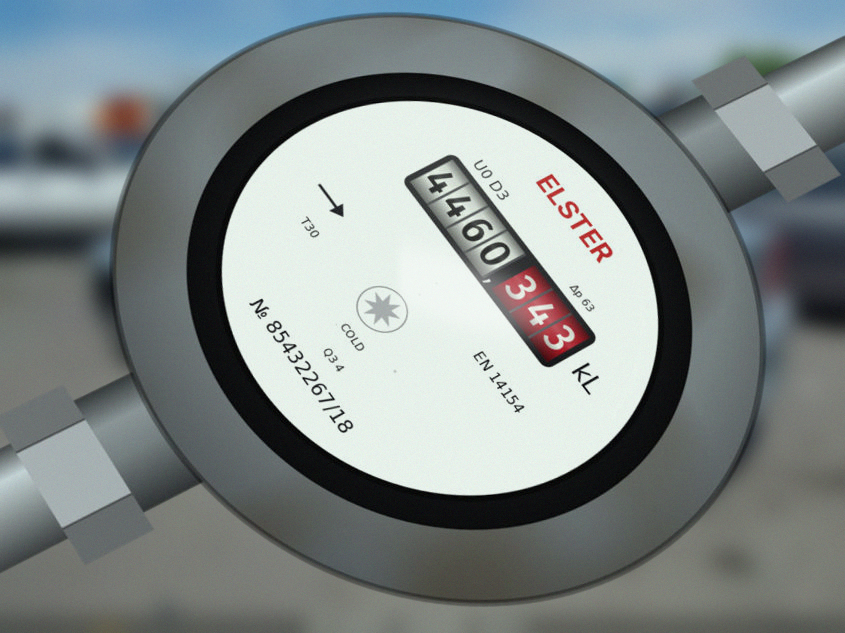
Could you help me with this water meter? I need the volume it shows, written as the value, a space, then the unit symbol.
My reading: 4460.343 kL
